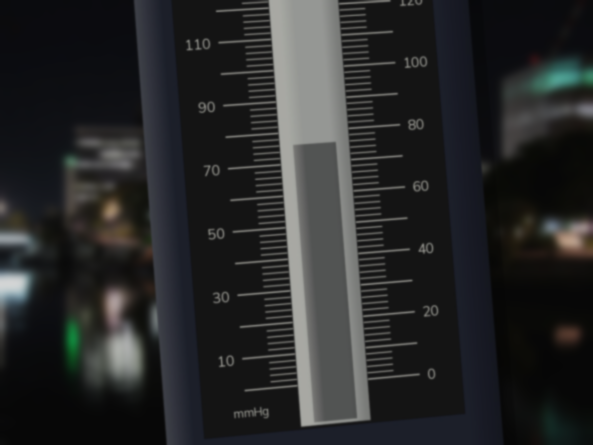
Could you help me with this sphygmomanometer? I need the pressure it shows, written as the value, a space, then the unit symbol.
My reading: 76 mmHg
